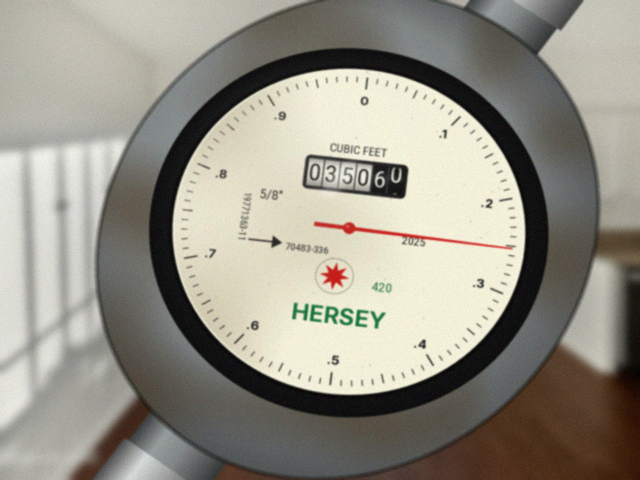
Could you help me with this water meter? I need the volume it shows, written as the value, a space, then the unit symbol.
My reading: 35060.25 ft³
